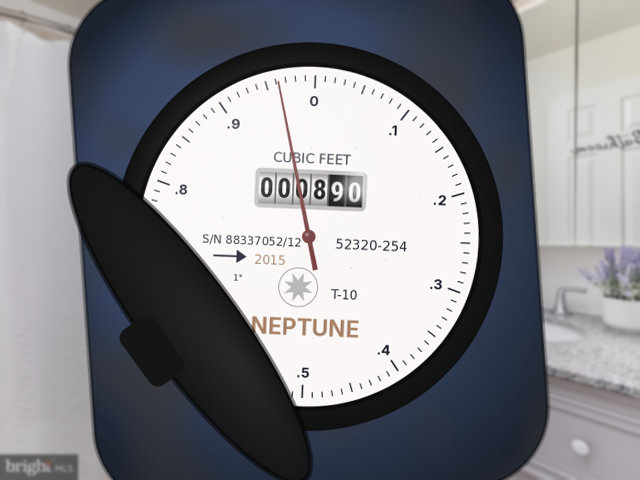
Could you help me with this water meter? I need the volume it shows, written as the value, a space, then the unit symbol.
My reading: 889.96 ft³
